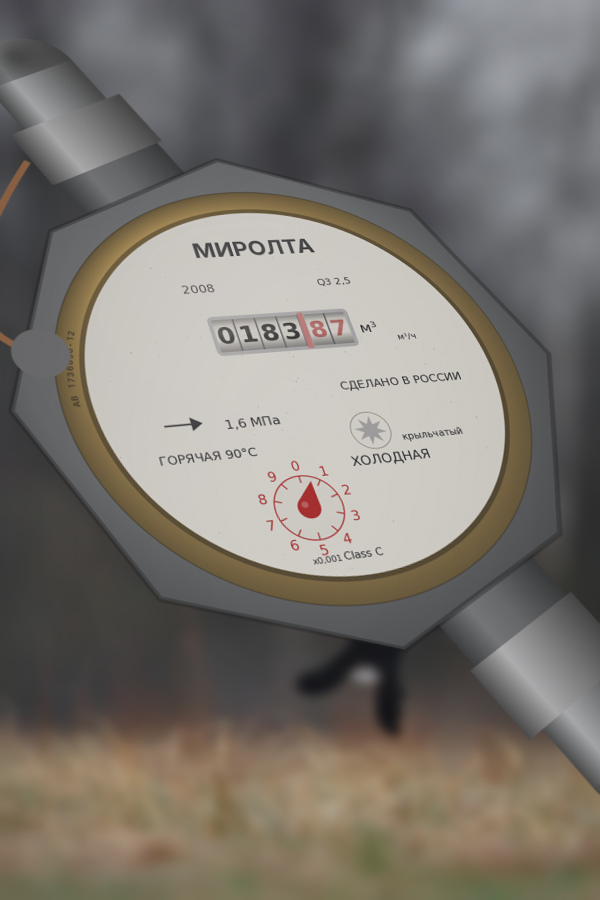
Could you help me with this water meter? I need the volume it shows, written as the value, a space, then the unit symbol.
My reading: 183.870 m³
